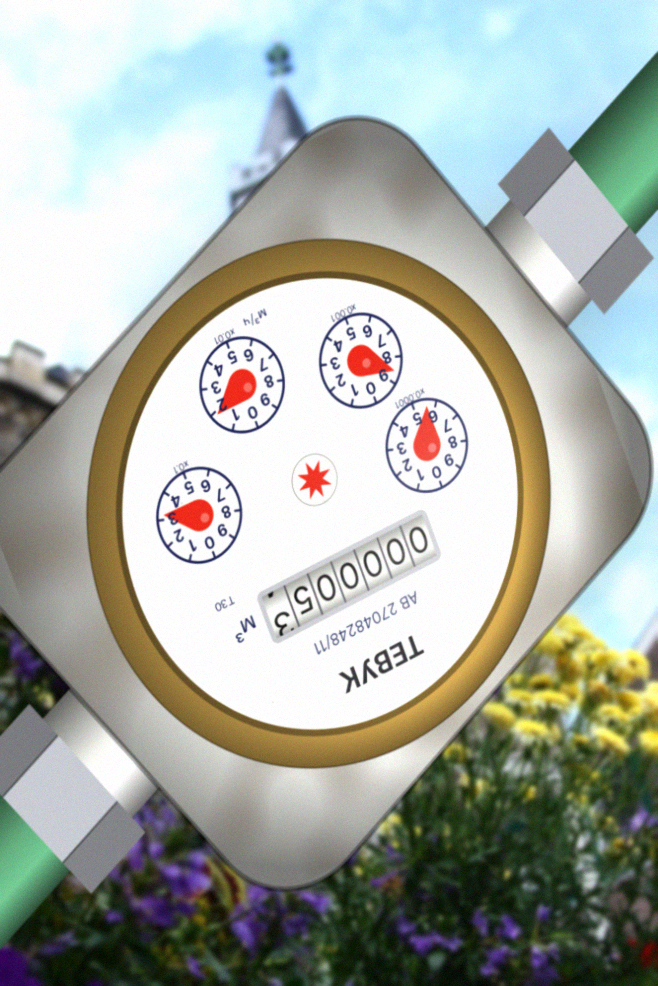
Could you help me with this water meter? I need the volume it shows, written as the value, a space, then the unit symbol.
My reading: 53.3185 m³
